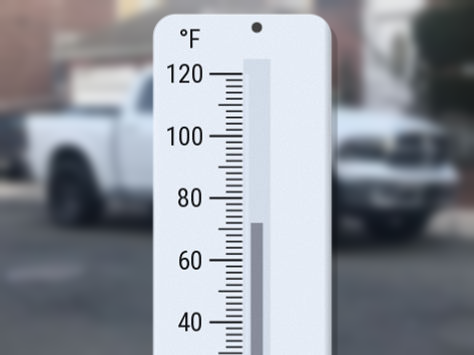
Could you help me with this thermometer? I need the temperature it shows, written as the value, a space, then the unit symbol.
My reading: 72 °F
